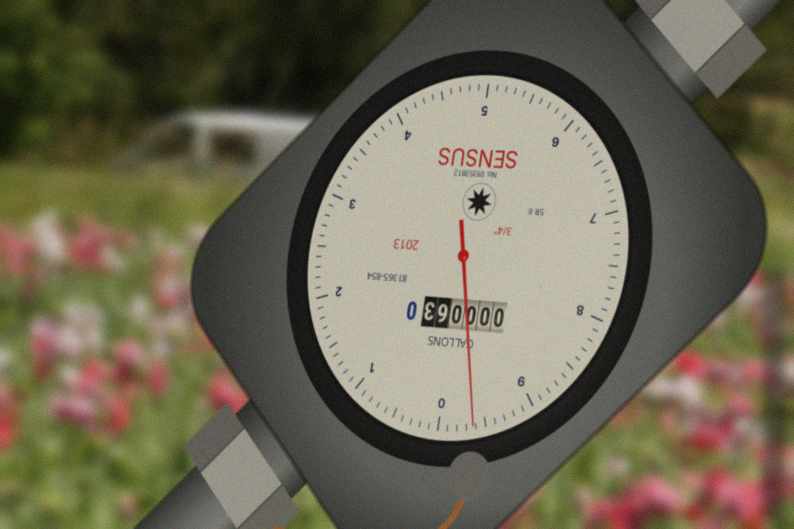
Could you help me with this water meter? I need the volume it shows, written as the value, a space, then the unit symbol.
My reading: 629.6 gal
